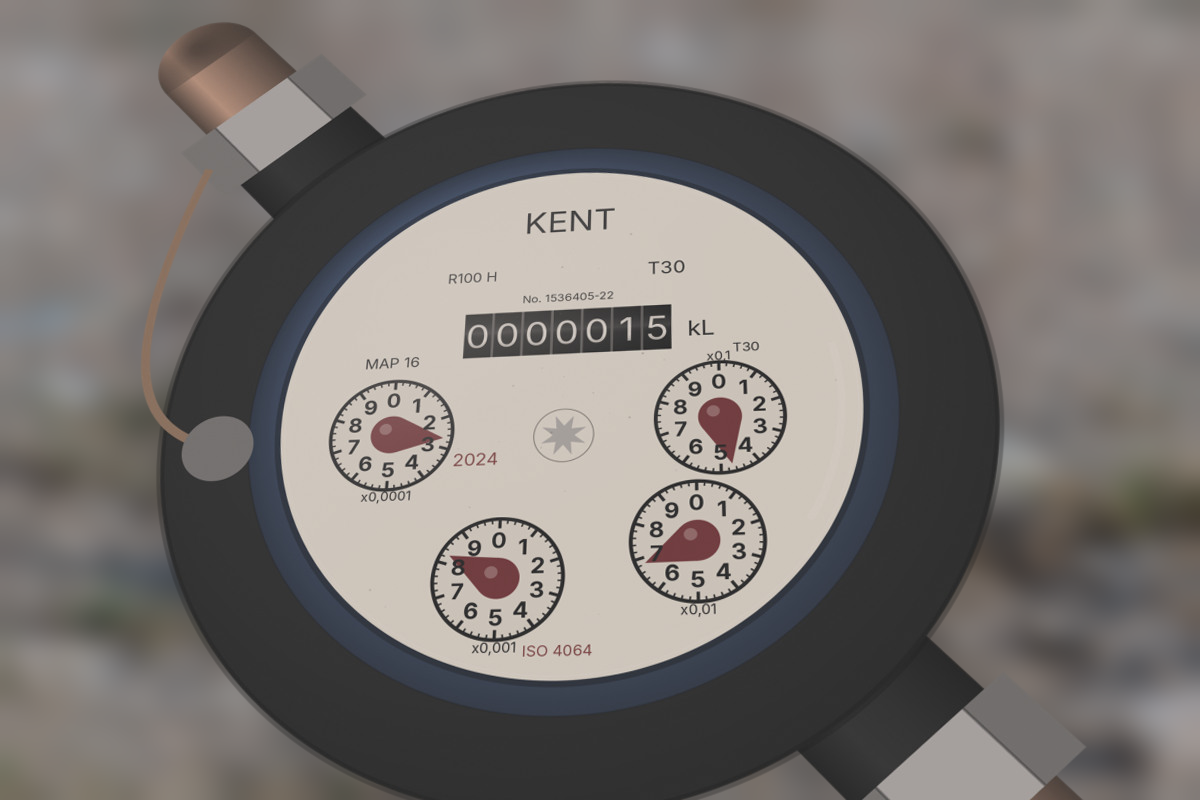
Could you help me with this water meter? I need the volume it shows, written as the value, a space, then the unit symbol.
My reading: 15.4682 kL
